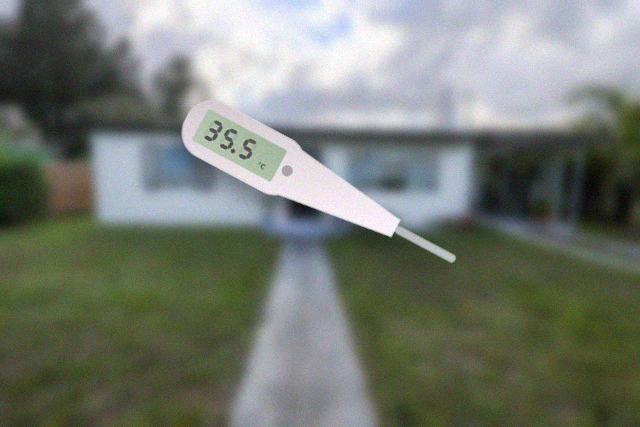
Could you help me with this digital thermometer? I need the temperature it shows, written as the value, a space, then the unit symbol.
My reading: 35.5 °C
